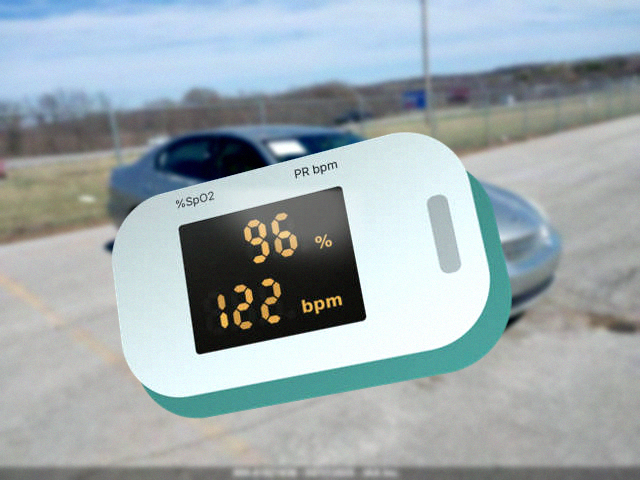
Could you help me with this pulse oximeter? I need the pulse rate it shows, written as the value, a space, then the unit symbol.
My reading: 122 bpm
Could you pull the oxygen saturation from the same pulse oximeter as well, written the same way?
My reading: 96 %
